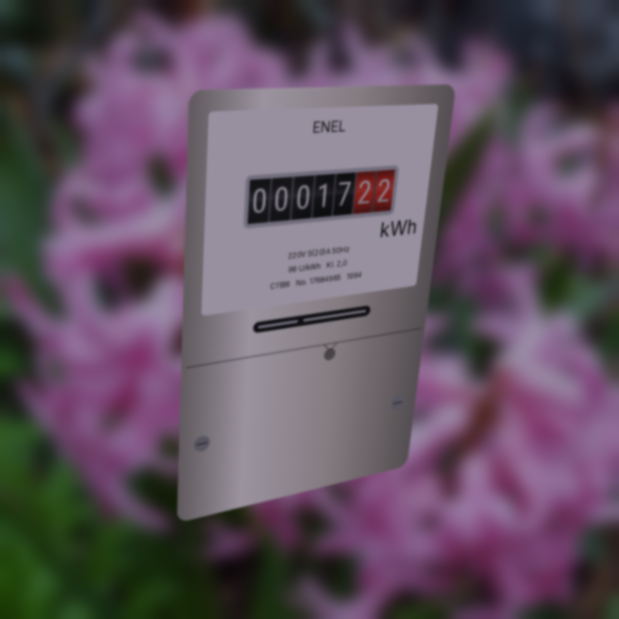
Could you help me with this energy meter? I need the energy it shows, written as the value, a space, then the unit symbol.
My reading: 17.22 kWh
